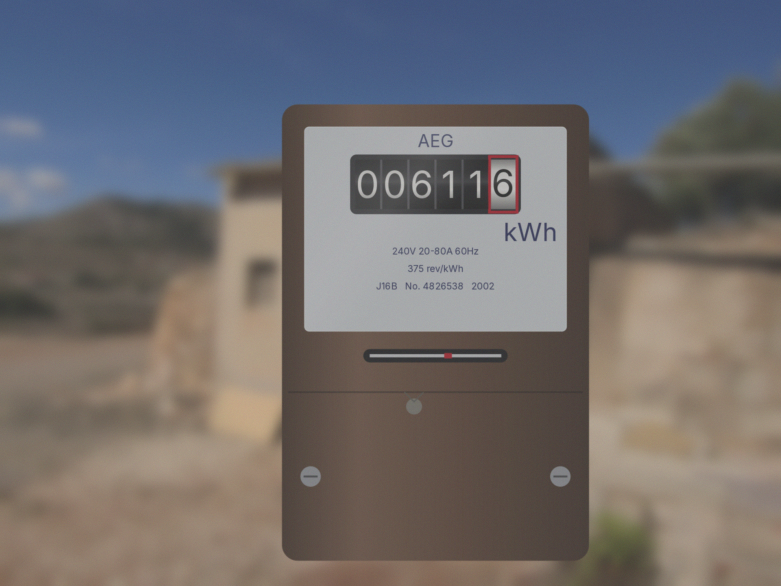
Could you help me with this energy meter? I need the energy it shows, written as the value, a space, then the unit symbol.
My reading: 611.6 kWh
